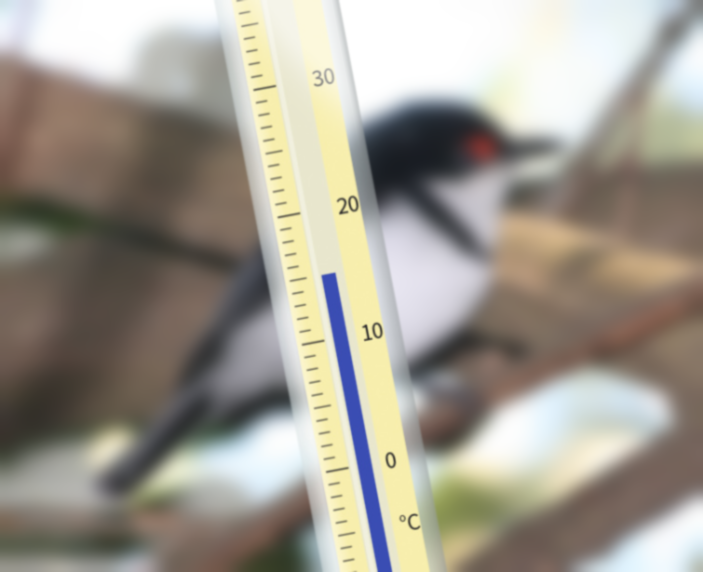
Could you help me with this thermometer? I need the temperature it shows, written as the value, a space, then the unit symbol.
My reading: 15 °C
